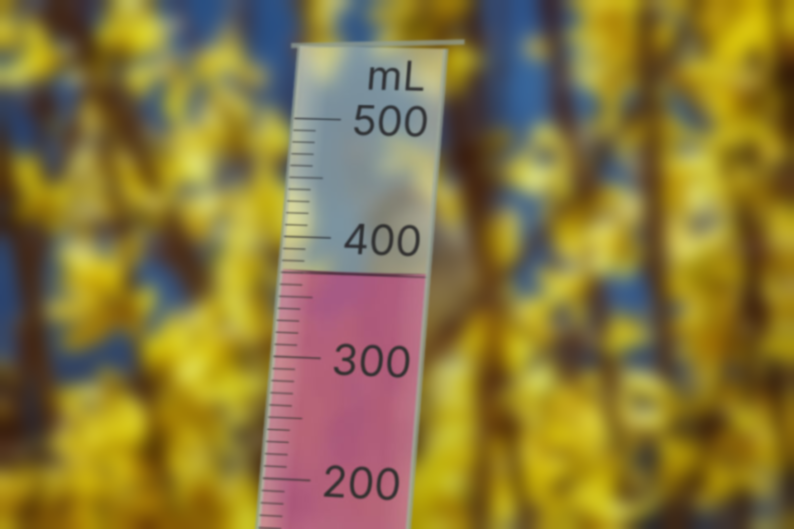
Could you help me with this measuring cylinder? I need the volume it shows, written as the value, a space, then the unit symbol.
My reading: 370 mL
